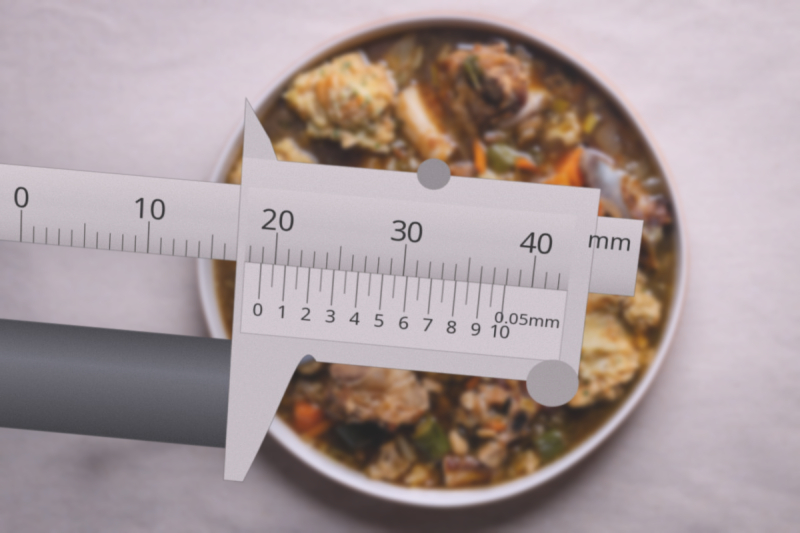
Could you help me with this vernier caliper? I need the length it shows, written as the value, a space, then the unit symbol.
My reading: 18.9 mm
